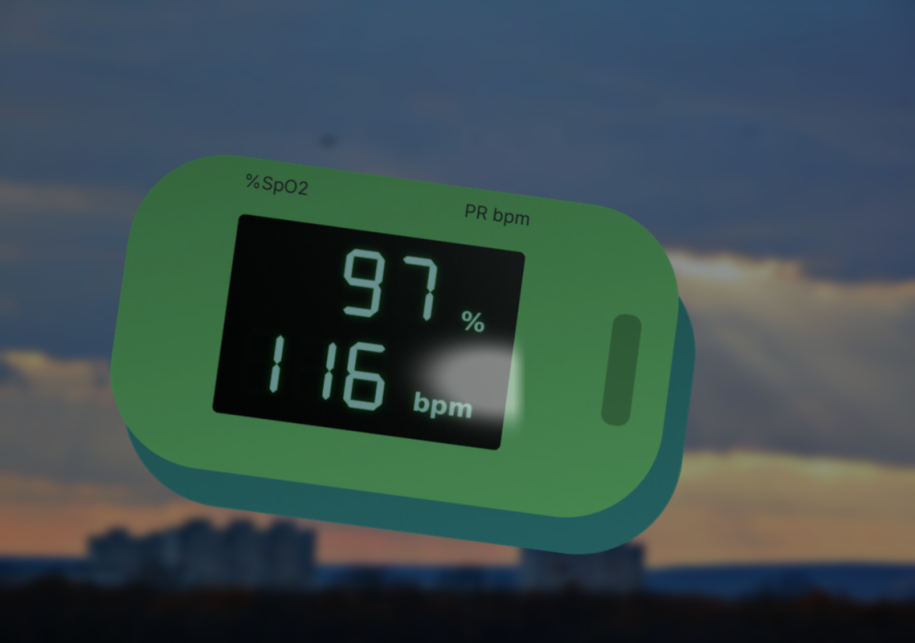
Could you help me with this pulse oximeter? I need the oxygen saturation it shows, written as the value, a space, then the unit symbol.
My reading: 97 %
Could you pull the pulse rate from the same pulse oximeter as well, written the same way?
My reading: 116 bpm
